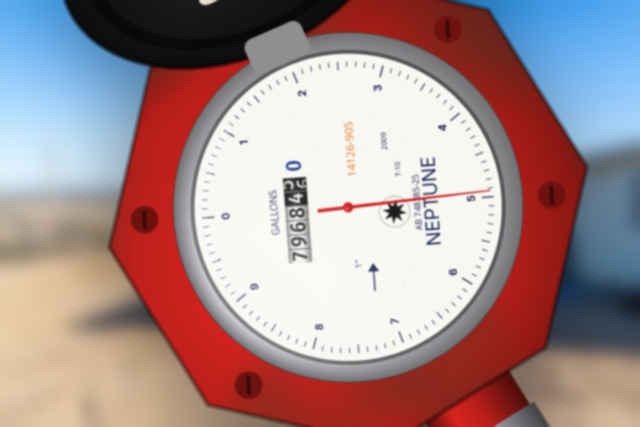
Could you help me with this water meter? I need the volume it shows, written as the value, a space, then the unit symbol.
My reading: 7968454.9 gal
